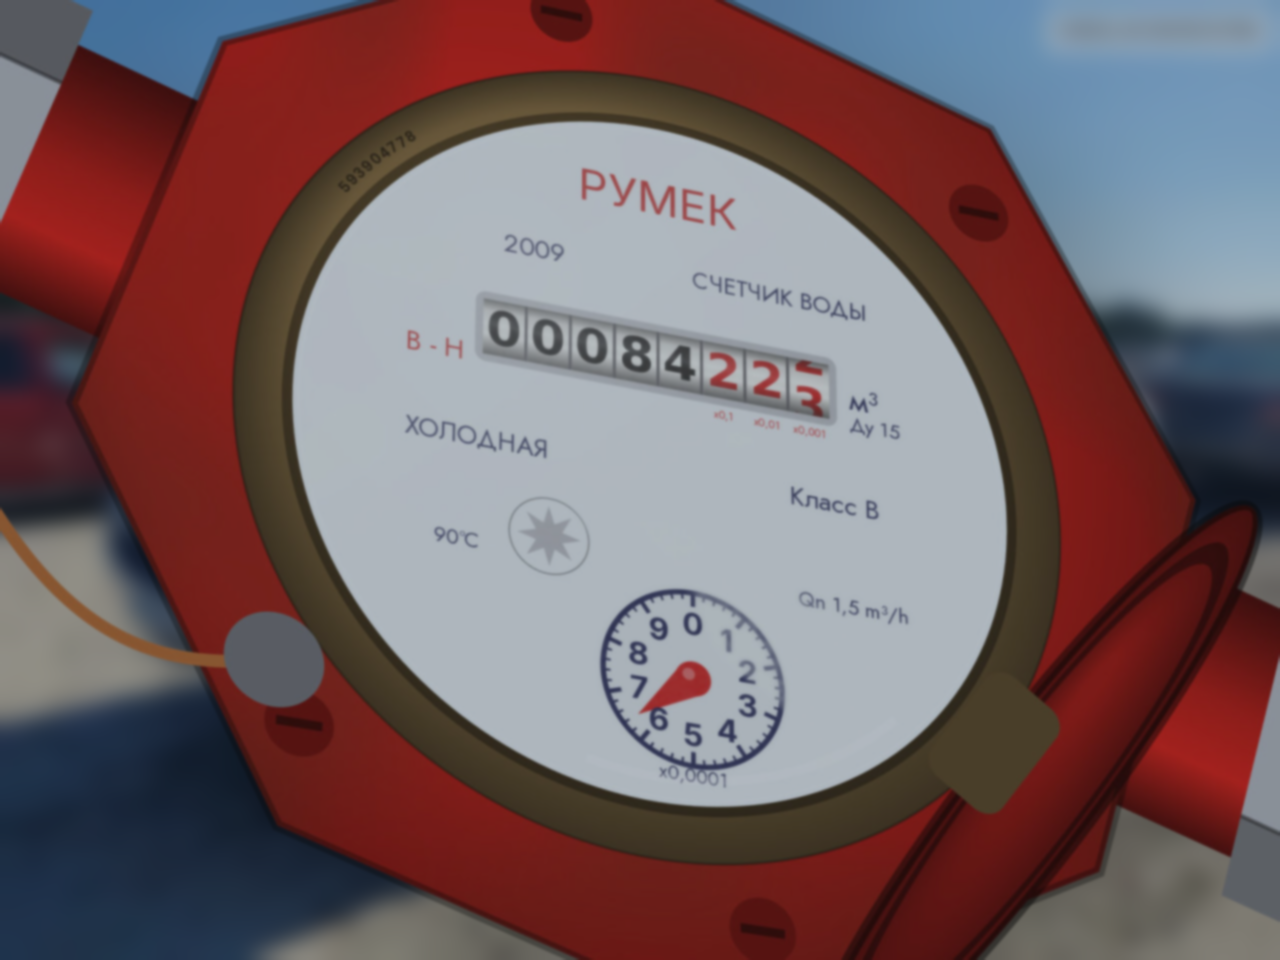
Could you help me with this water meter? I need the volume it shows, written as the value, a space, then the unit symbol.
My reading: 84.2226 m³
